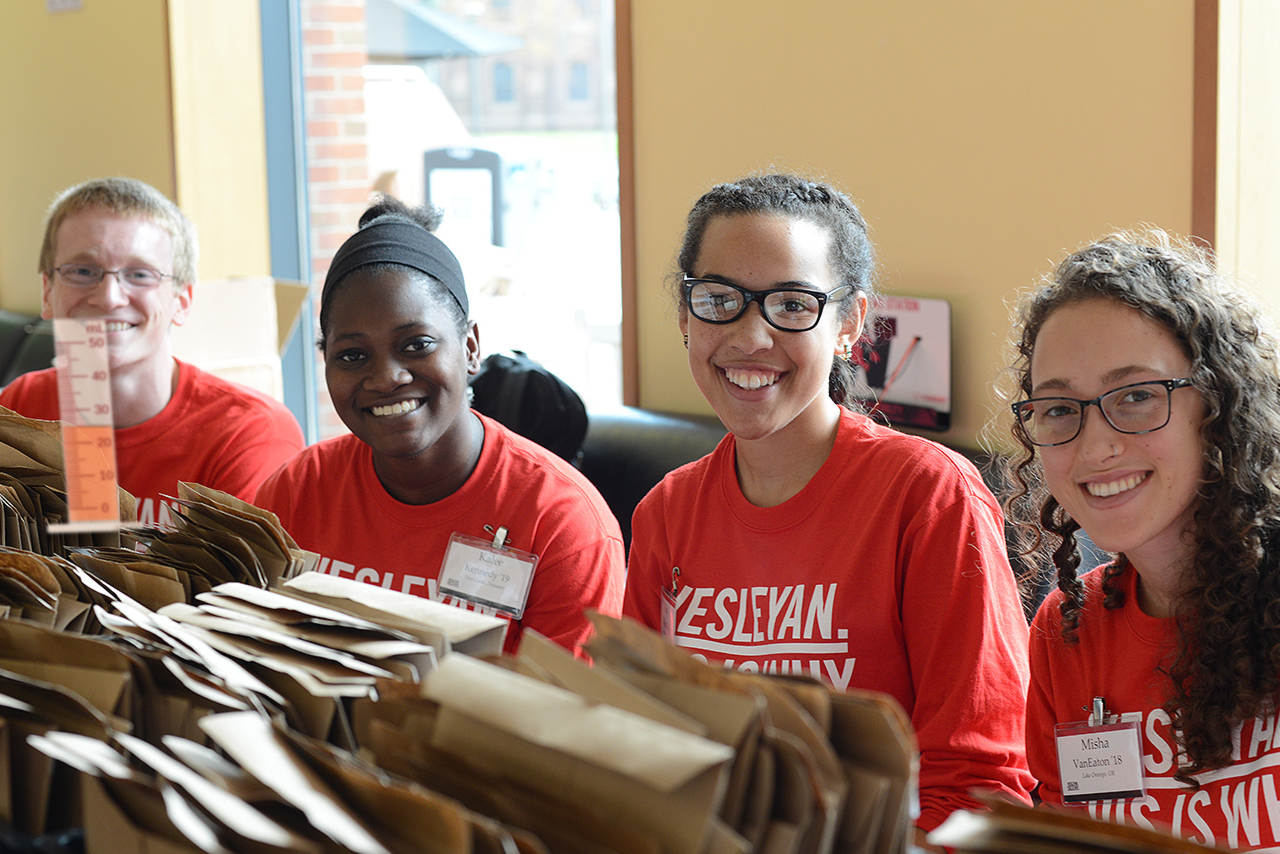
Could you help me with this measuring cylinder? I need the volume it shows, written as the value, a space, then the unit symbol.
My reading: 25 mL
